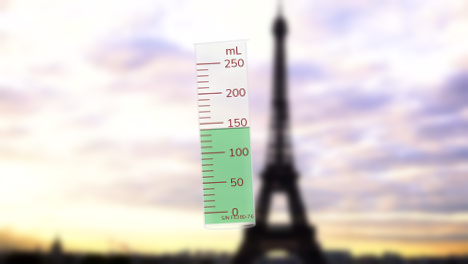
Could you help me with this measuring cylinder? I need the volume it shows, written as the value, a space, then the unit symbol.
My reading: 140 mL
